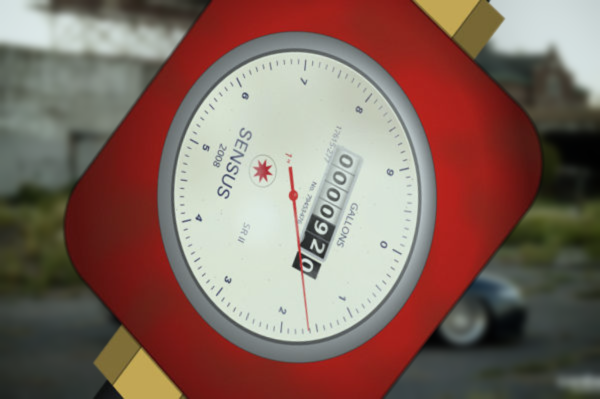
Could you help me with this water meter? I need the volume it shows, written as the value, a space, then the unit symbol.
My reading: 921.6 gal
